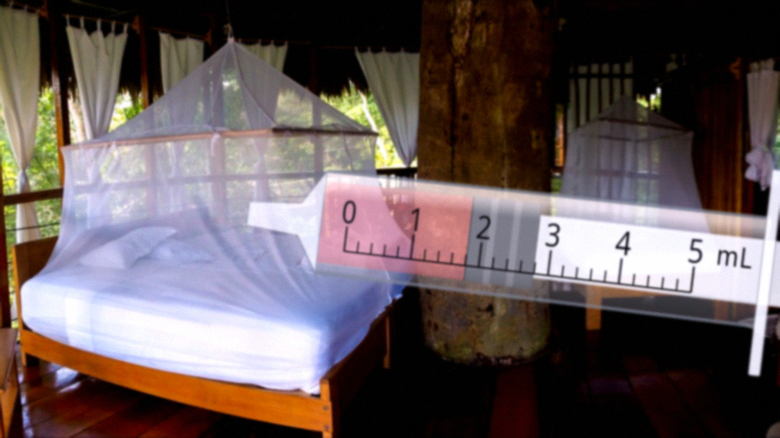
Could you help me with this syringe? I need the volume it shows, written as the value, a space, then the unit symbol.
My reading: 1.8 mL
